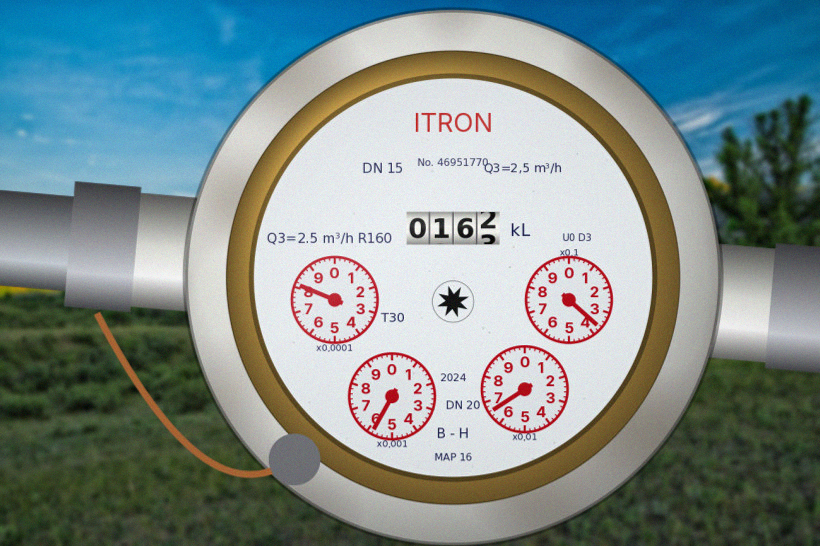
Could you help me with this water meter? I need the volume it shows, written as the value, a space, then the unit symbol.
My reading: 162.3658 kL
